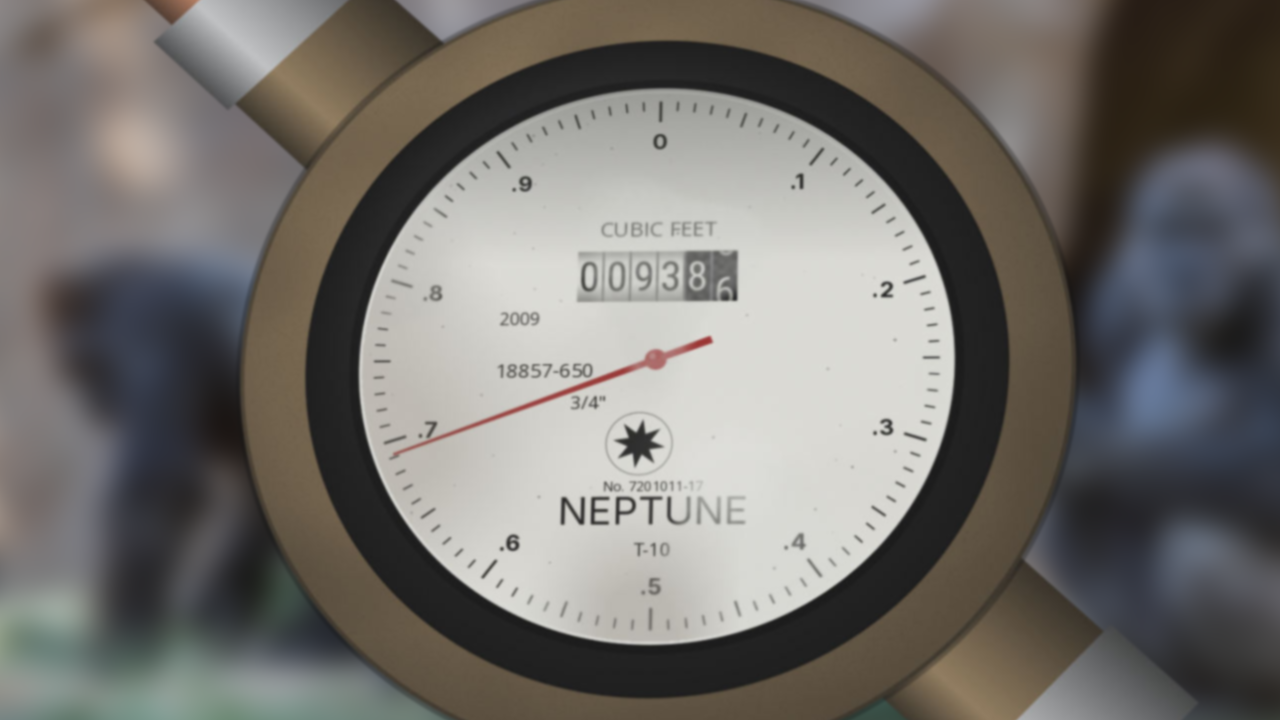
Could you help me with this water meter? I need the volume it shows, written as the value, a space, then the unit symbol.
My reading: 9385.69 ft³
